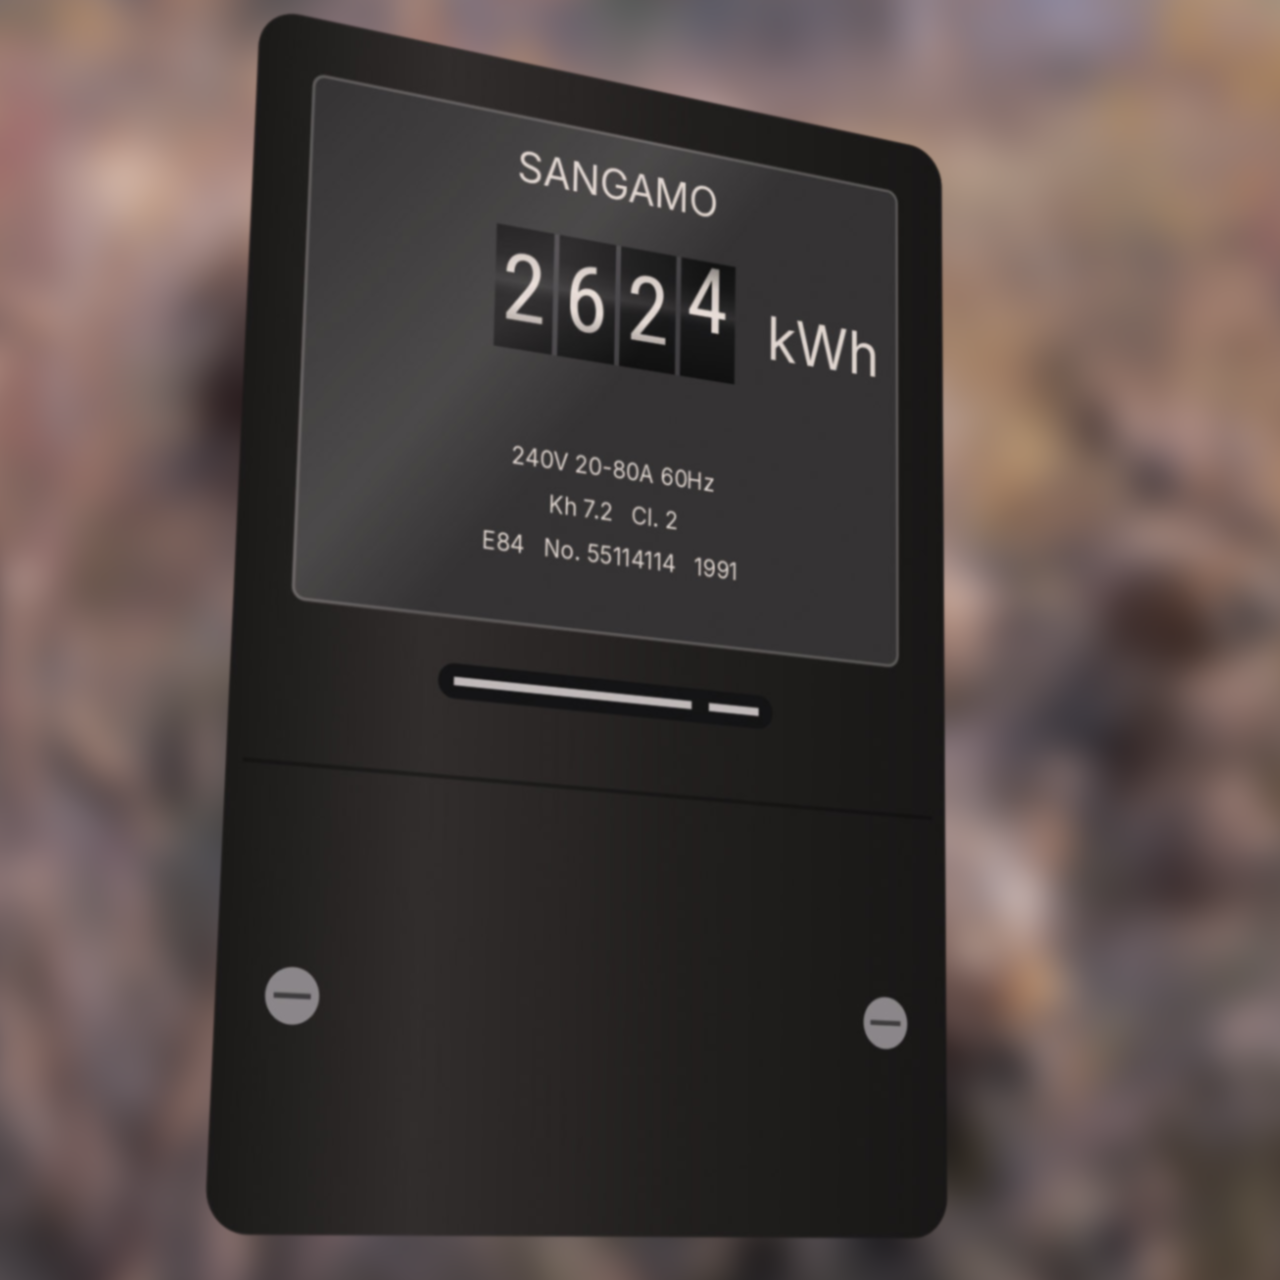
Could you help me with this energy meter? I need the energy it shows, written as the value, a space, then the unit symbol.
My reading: 2624 kWh
